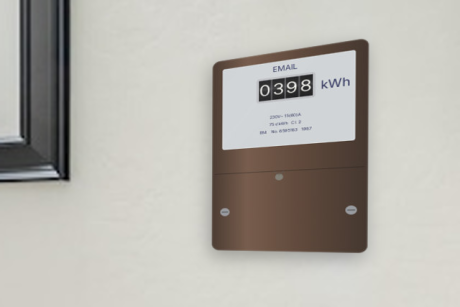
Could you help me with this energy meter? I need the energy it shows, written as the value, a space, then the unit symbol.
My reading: 398 kWh
